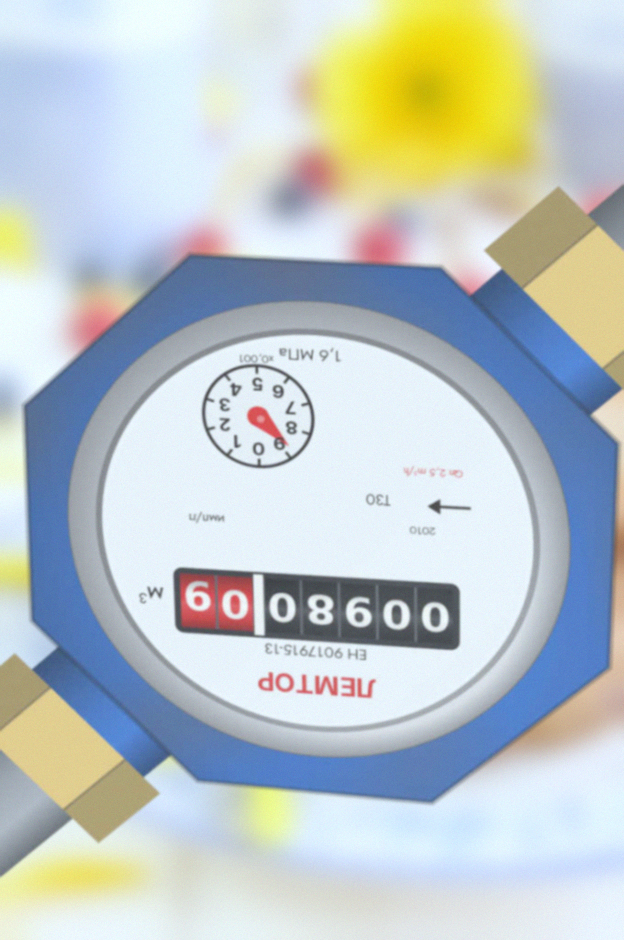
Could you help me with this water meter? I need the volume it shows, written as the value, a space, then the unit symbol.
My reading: 980.088 m³
